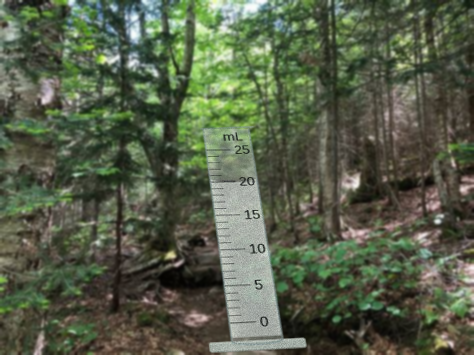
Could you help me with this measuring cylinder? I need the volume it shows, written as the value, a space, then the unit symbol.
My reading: 20 mL
